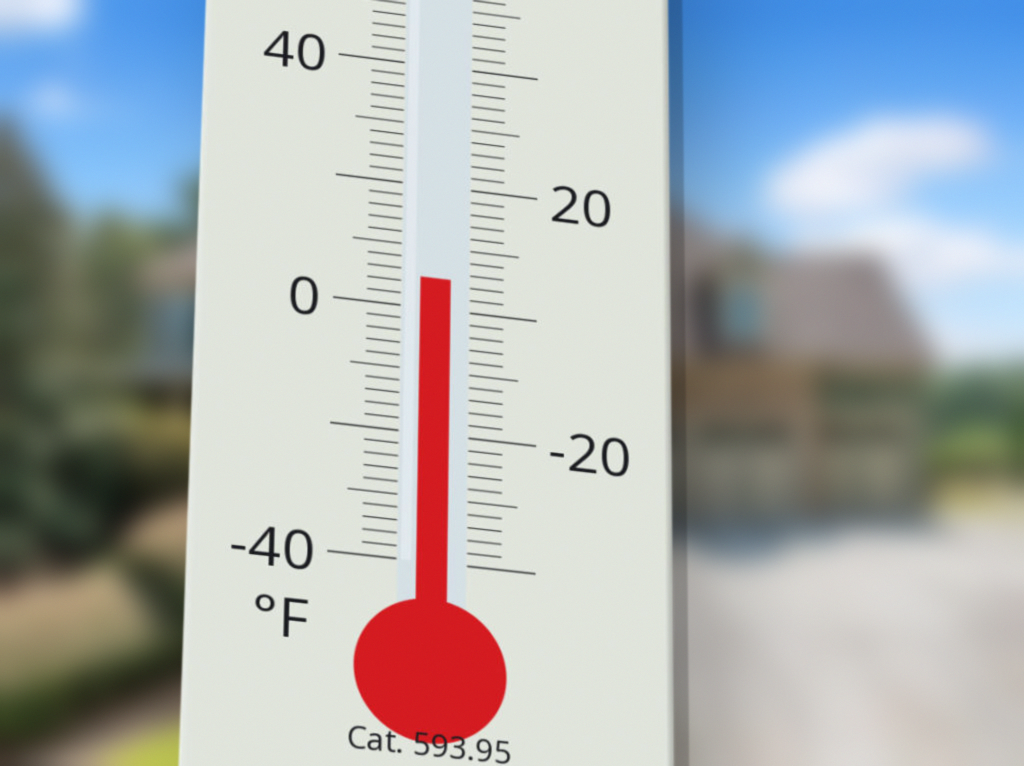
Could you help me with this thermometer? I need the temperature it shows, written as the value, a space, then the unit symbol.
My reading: 5 °F
